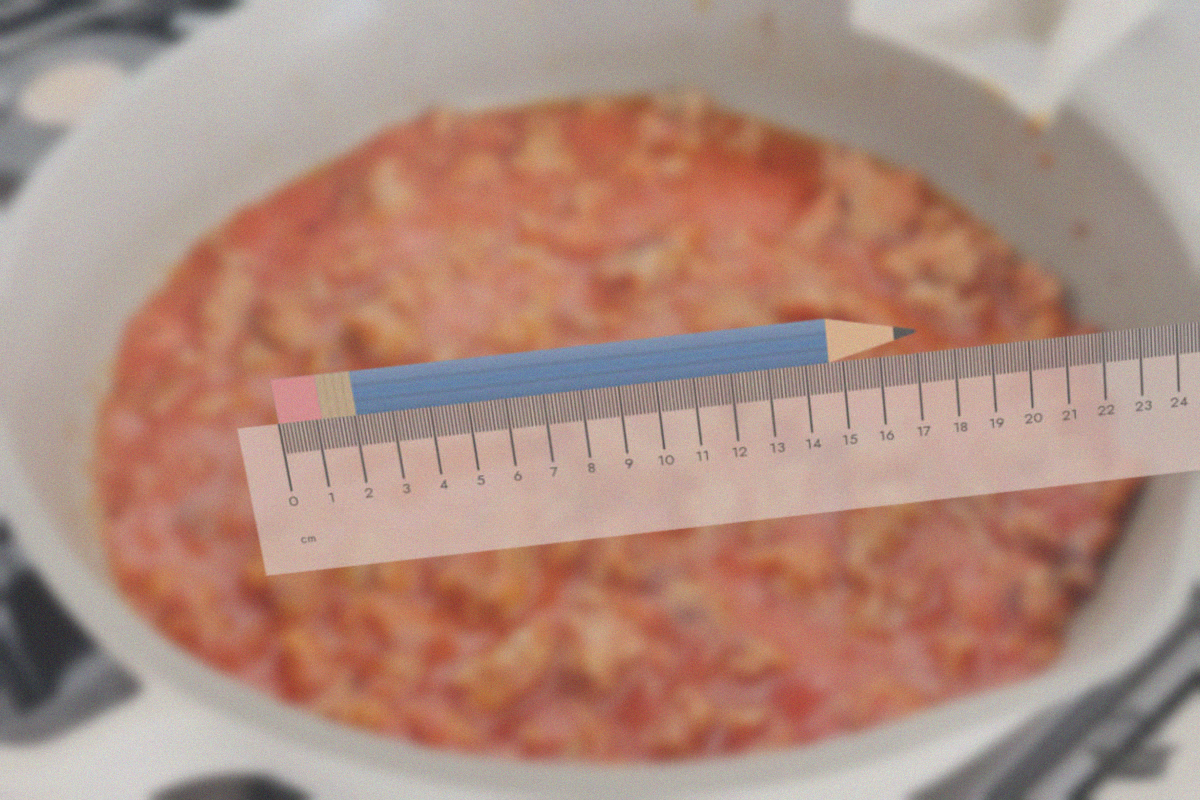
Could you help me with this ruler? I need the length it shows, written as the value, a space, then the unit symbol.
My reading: 17 cm
